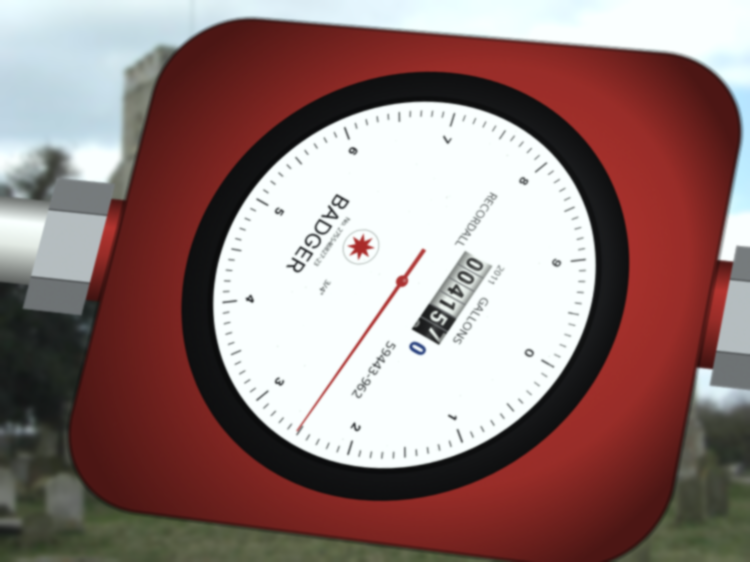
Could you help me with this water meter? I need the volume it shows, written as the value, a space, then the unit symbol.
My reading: 41572.5 gal
